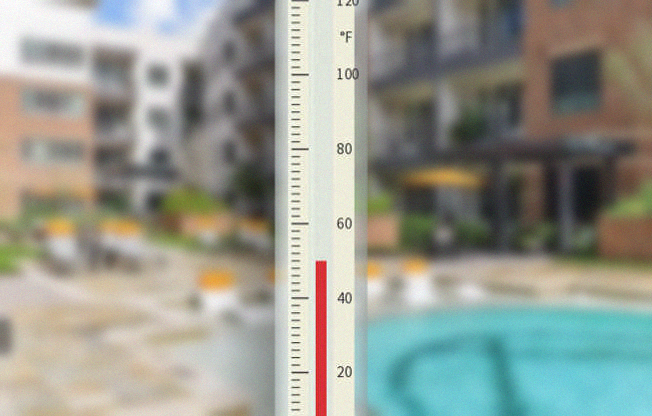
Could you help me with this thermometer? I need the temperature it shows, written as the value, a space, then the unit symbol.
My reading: 50 °F
